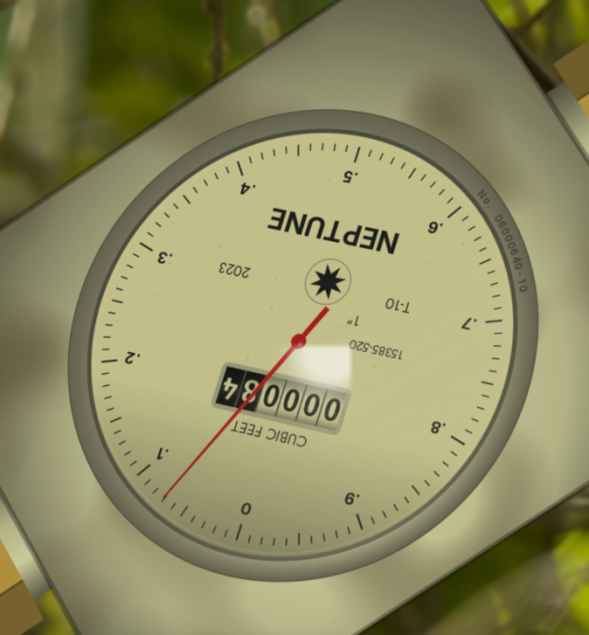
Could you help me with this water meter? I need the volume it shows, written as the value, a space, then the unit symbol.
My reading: 84.07 ft³
